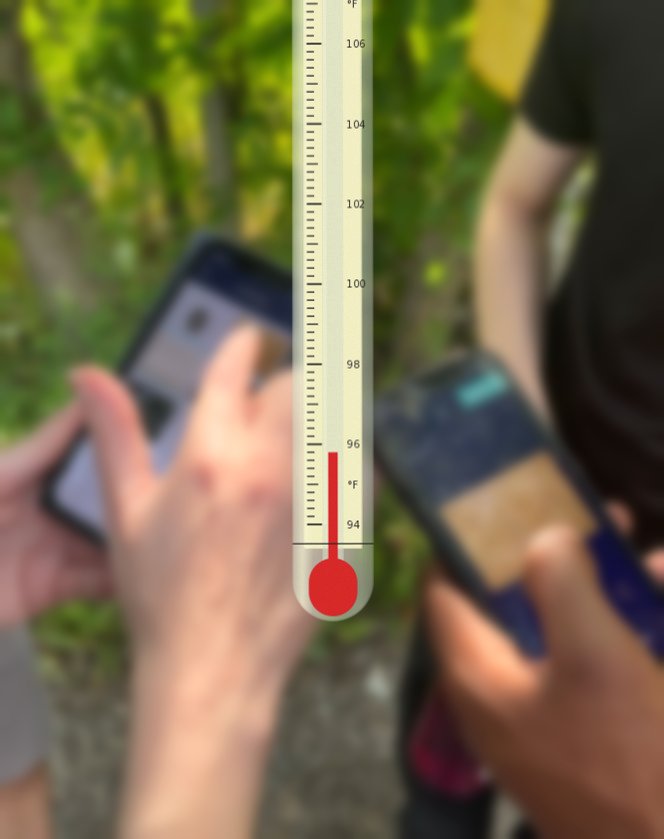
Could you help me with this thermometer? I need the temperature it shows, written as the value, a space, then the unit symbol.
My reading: 95.8 °F
